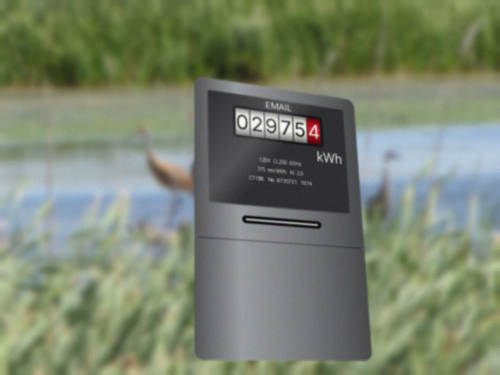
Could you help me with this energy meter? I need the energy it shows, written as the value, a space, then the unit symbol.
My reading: 2975.4 kWh
